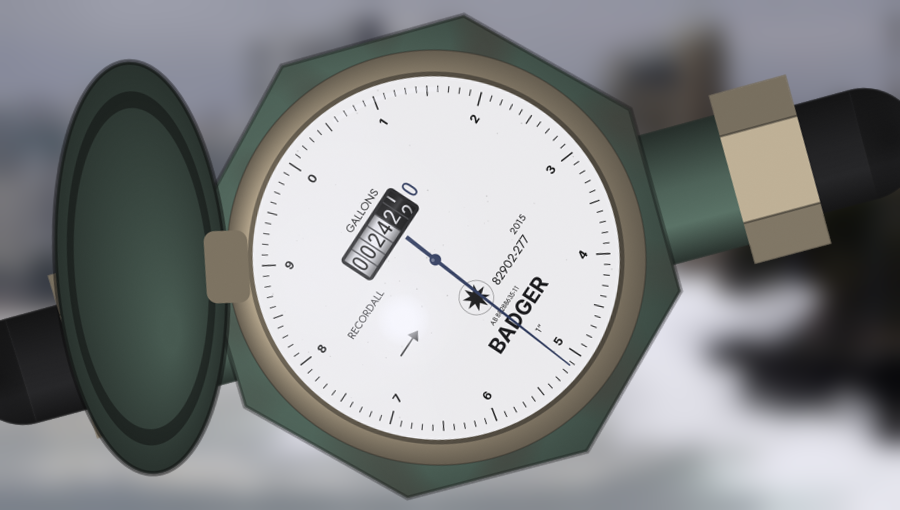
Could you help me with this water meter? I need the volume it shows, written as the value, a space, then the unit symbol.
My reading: 24215.1 gal
